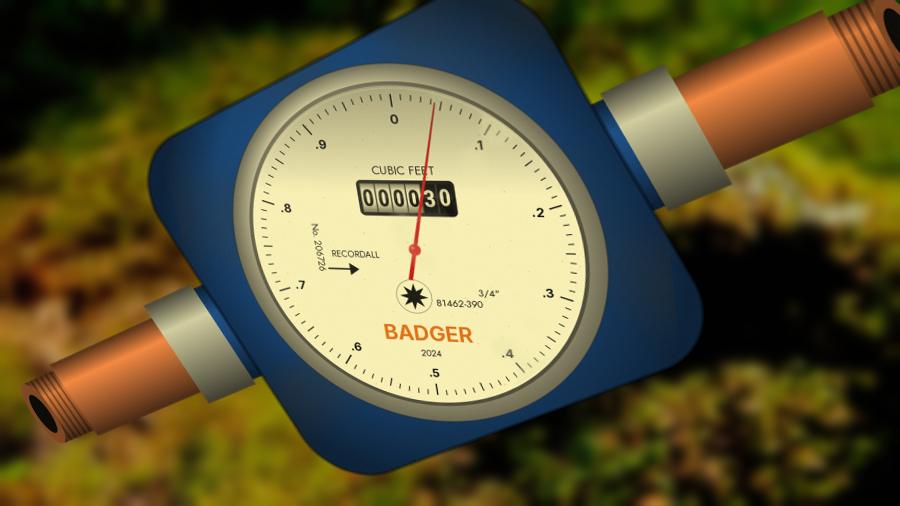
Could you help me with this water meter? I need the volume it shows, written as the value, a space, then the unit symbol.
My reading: 30.04 ft³
